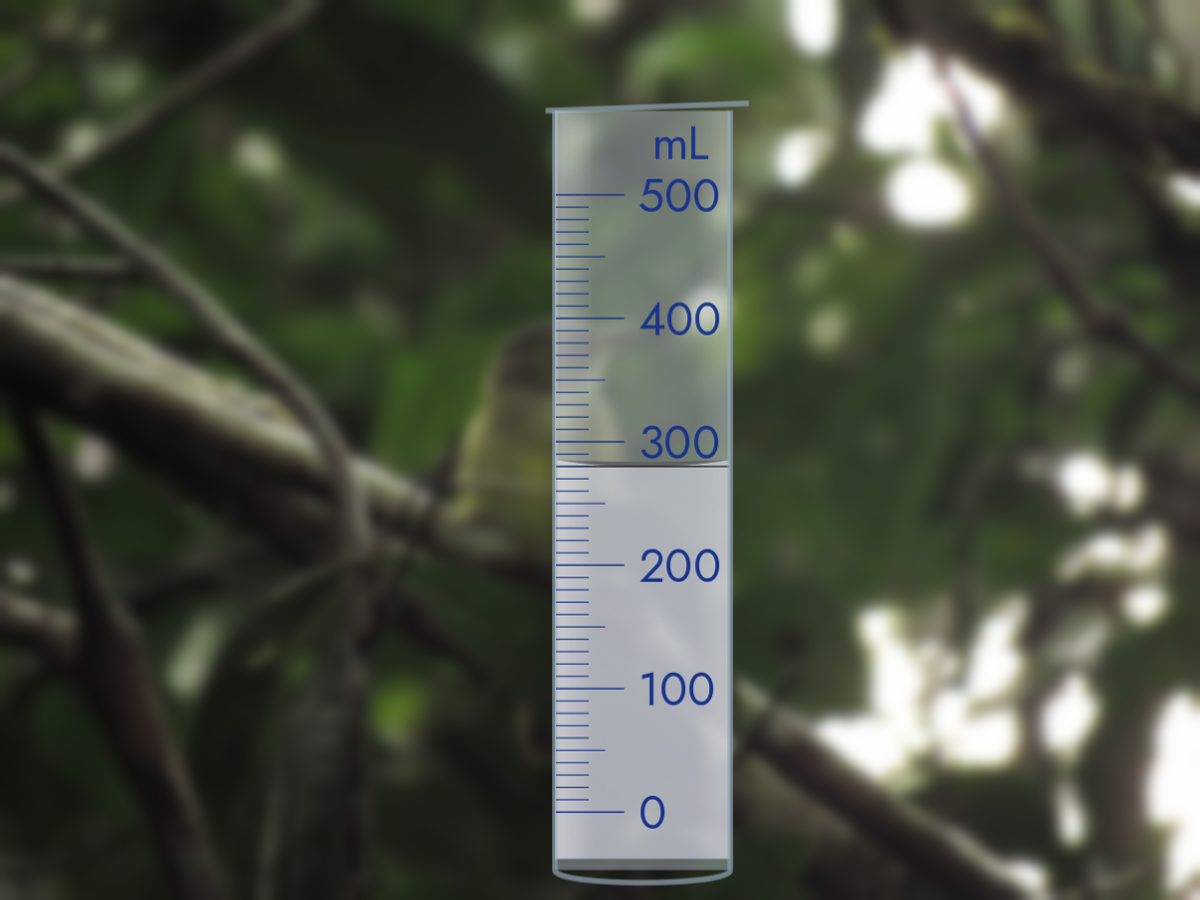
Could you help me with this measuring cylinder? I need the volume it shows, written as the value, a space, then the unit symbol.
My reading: 280 mL
